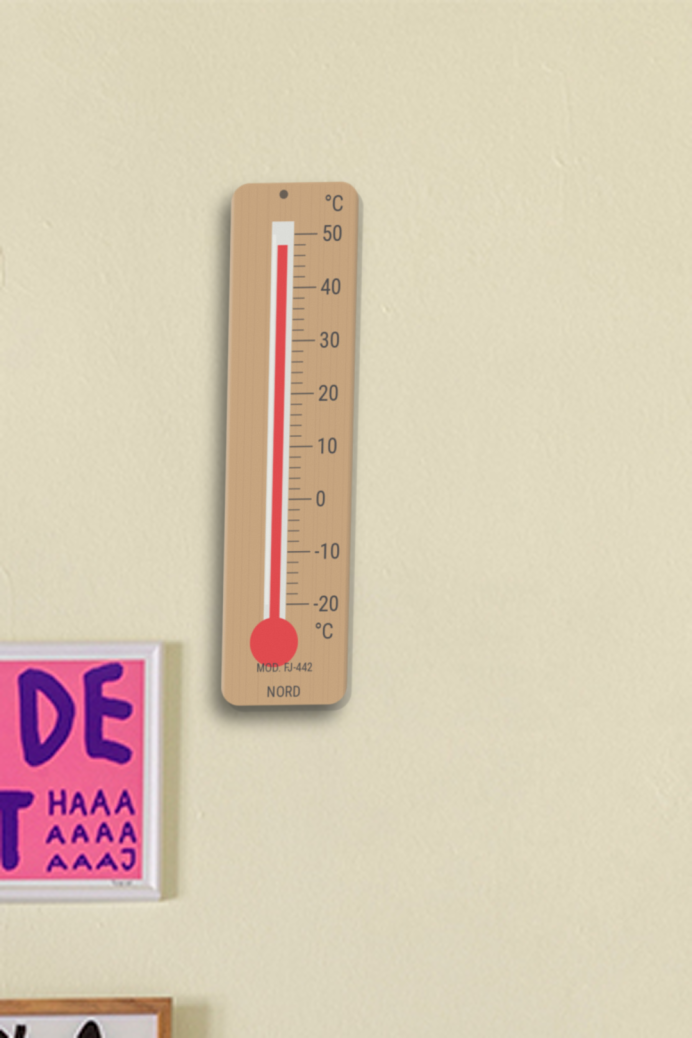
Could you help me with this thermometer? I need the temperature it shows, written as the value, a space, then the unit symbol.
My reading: 48 °C
